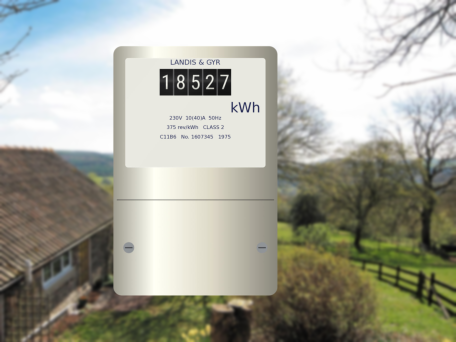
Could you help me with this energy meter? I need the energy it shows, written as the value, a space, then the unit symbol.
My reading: 18527 kWh
